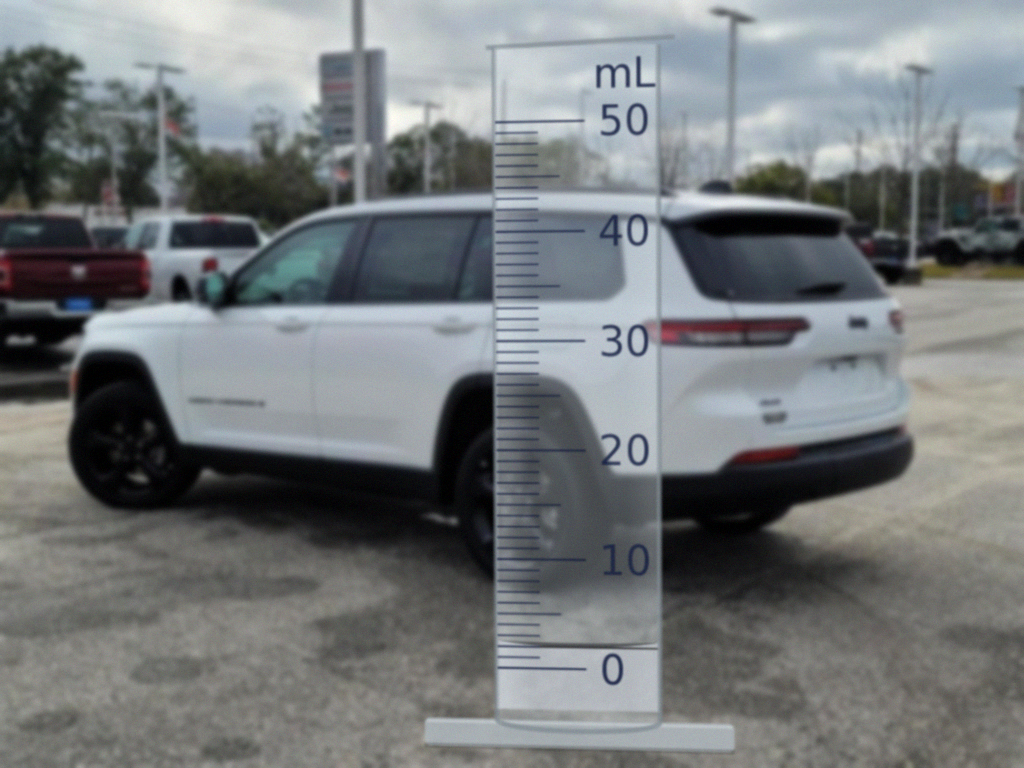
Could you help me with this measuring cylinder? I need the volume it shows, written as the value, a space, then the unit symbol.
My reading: 2 mL
